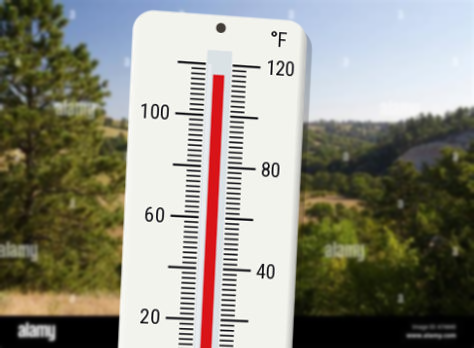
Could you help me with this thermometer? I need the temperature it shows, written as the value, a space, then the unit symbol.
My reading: 116 °F
